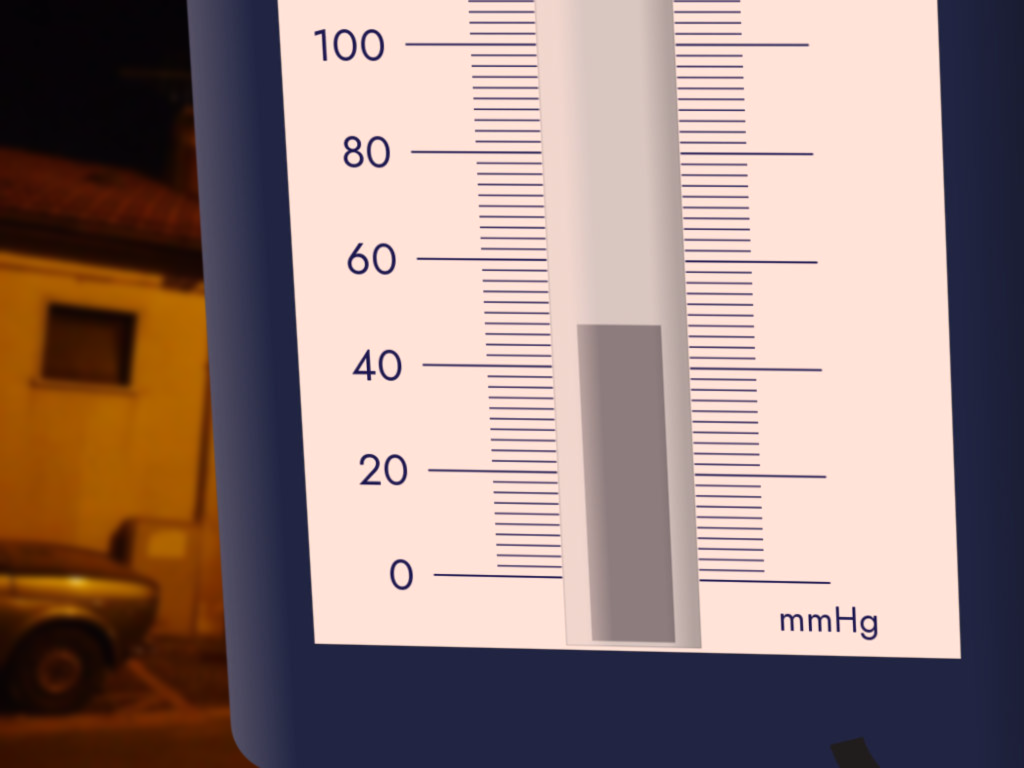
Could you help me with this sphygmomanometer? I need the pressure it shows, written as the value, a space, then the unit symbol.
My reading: 48 mmHg
